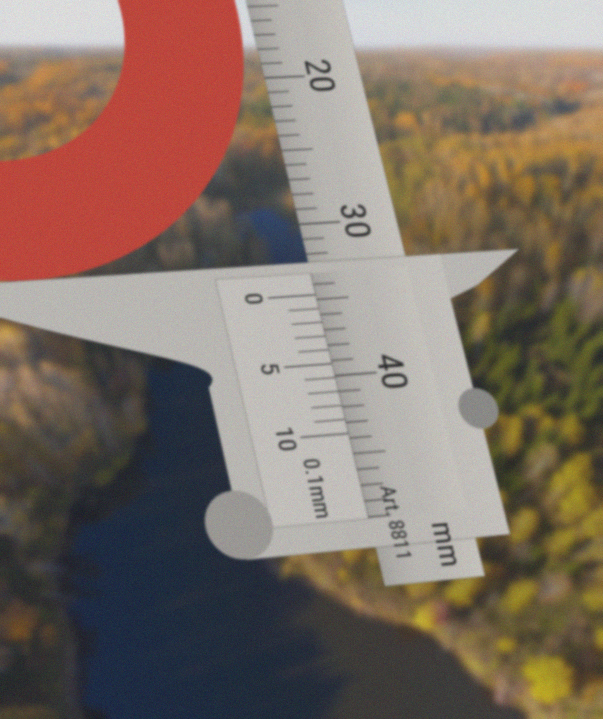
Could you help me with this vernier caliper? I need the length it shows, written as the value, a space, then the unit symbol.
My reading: 34.7 mm
